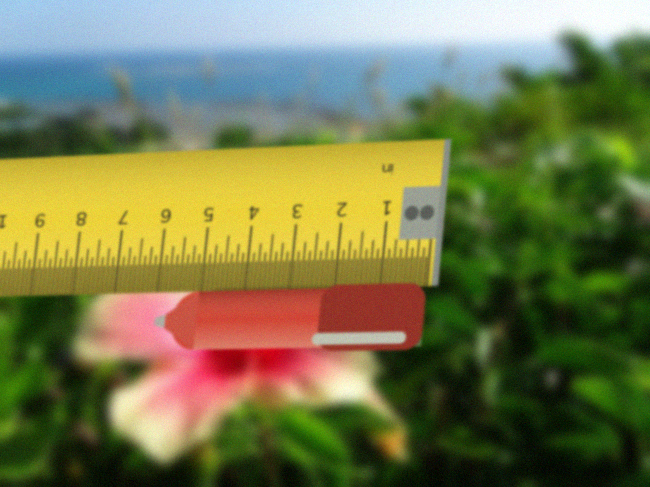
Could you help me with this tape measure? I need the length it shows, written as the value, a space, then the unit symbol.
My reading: 6 in
